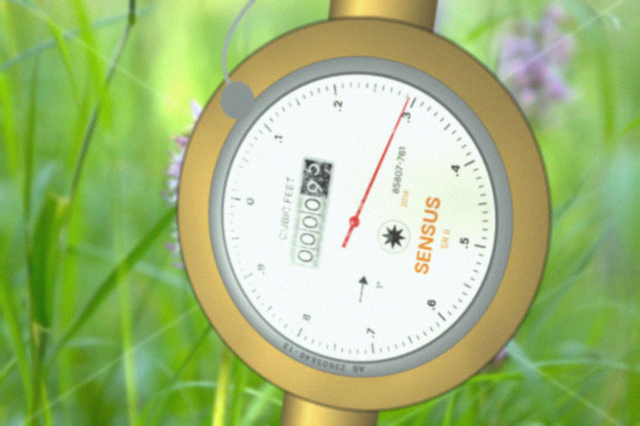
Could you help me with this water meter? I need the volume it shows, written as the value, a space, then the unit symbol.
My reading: 95.29 ft³
